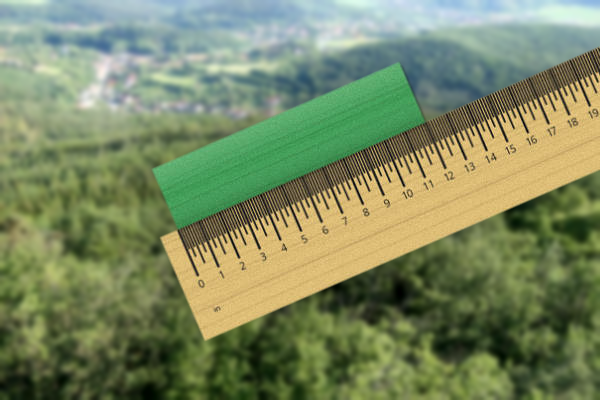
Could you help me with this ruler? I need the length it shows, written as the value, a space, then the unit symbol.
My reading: 12 in
